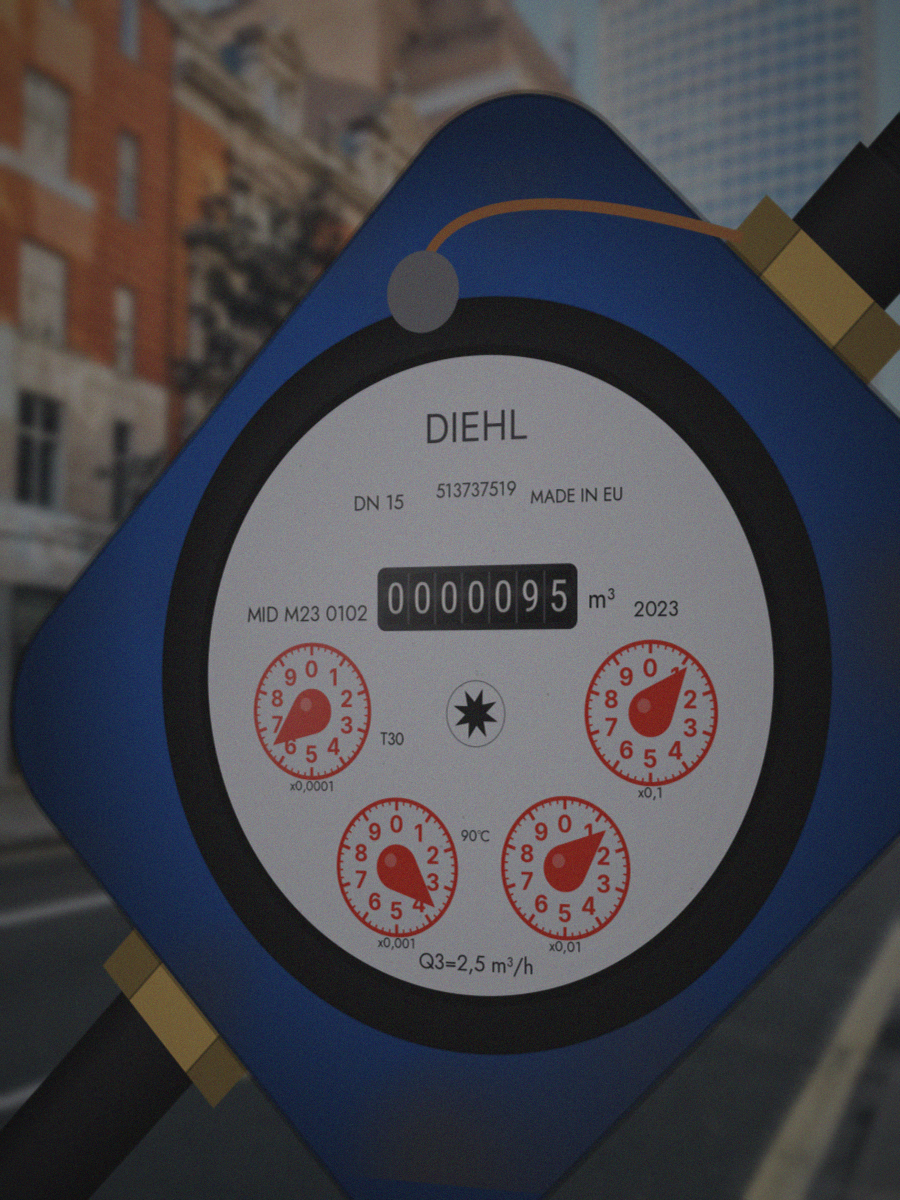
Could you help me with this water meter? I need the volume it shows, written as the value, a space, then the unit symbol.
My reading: 95.1136 m³
